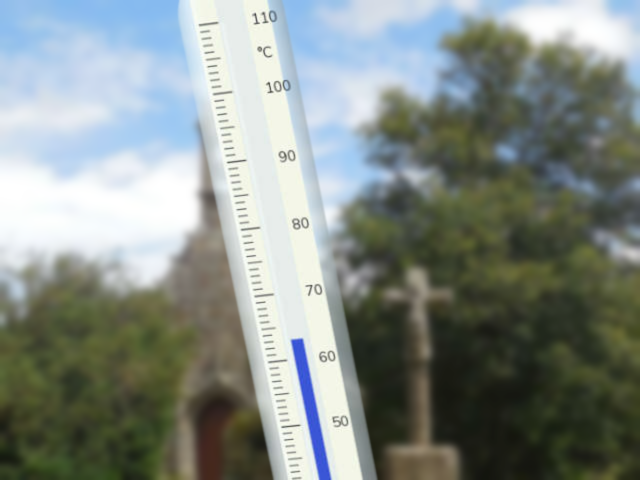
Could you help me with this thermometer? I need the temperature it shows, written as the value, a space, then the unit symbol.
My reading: 63 °C
